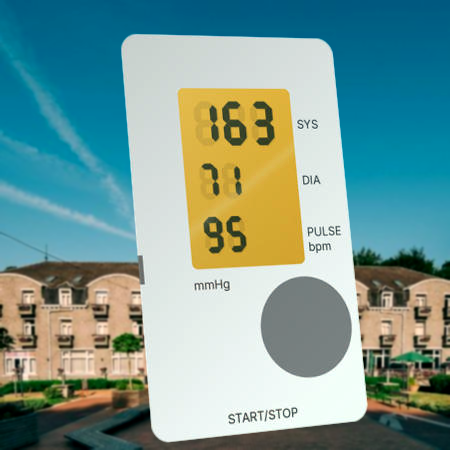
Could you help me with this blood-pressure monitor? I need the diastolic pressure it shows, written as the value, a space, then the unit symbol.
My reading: 71 mmHg
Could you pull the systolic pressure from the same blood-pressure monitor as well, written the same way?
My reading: 163 mmHg
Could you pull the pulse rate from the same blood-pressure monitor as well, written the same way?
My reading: 95 bpm
